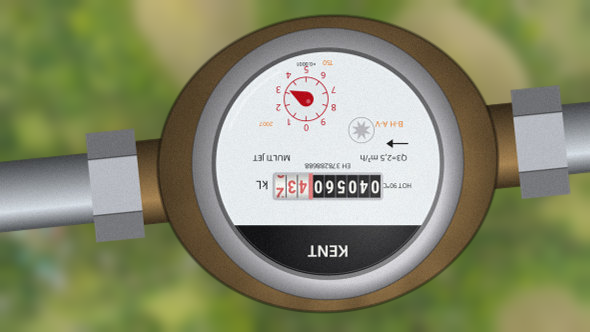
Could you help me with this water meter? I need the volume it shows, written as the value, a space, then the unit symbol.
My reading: 40560.4323 kL
